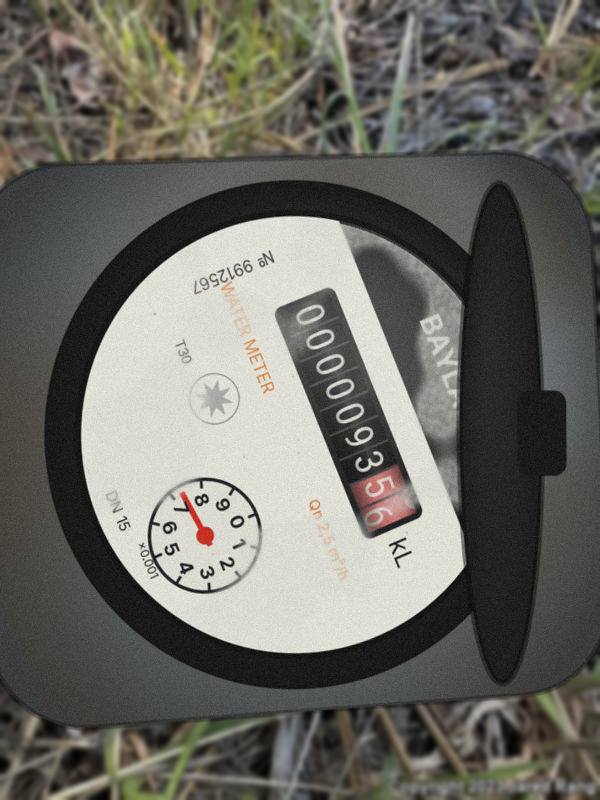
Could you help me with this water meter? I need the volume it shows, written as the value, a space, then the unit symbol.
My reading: 93.557 kL
